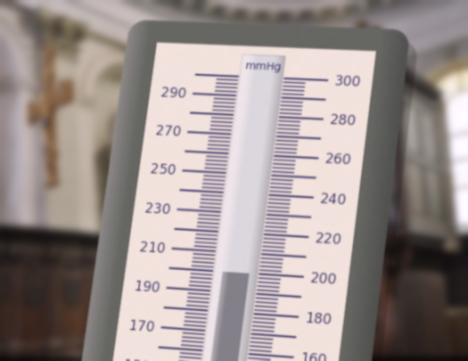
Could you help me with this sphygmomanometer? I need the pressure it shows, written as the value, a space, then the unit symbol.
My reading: 200 mmHg
